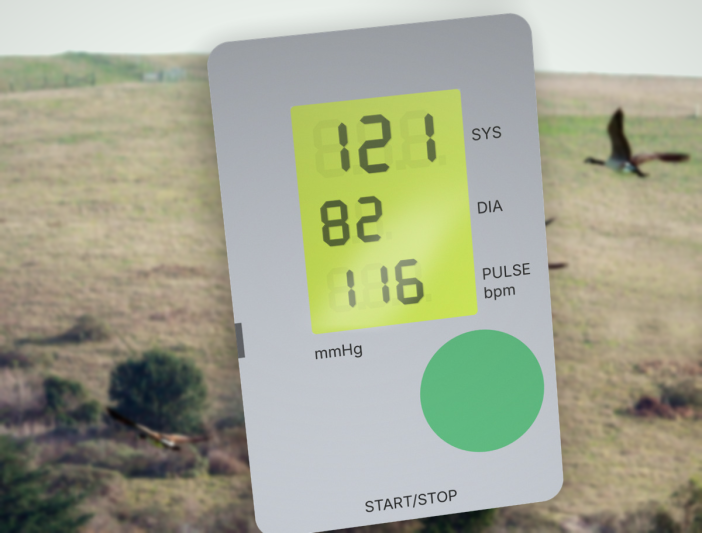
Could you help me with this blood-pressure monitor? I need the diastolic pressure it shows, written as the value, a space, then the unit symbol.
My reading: 82 mmHg
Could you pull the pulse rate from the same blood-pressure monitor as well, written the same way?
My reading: 116 bpm
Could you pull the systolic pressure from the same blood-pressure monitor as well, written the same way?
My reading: 121 mmHg
